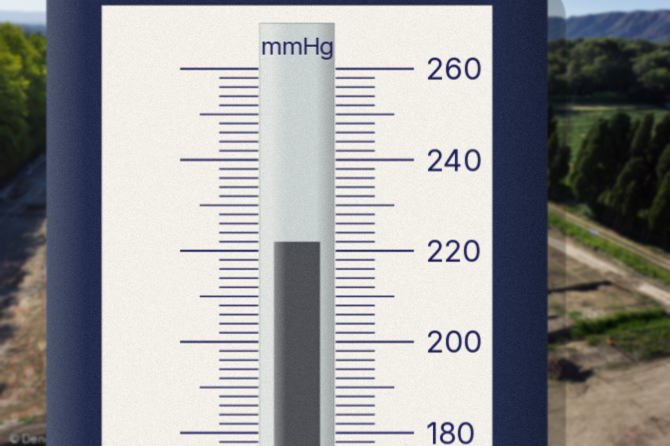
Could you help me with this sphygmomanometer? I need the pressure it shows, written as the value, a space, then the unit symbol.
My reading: 222 mmHg
